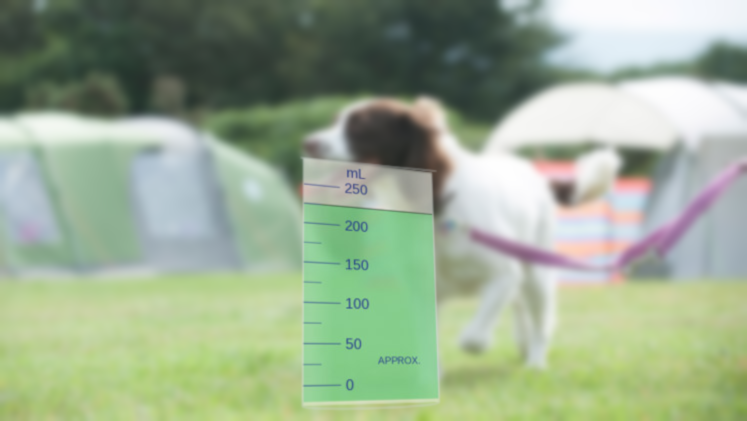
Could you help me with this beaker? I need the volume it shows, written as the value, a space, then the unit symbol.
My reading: 225 mL
